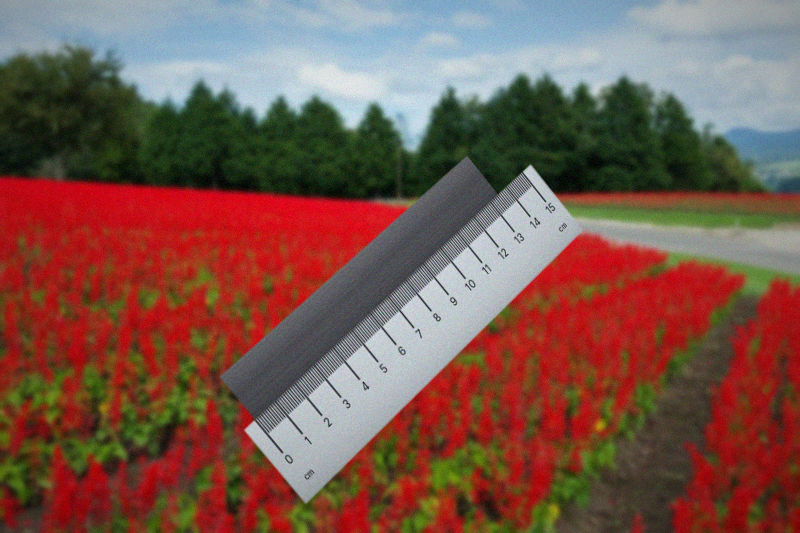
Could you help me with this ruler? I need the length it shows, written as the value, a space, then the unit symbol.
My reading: 13.5 cm
